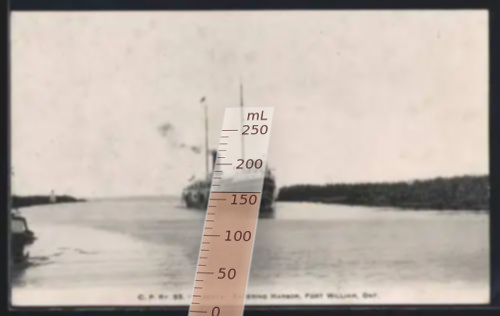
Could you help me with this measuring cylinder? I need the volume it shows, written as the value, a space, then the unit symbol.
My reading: 160 mL
